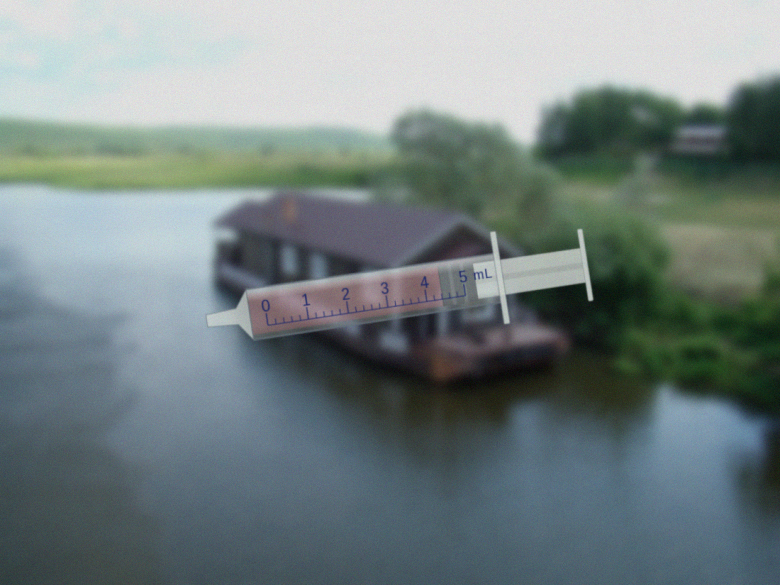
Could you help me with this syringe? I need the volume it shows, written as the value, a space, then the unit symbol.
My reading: 4.4 mL
